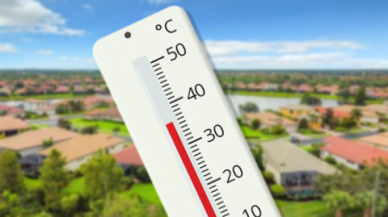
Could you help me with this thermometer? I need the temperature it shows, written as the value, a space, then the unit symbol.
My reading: 36 °C
